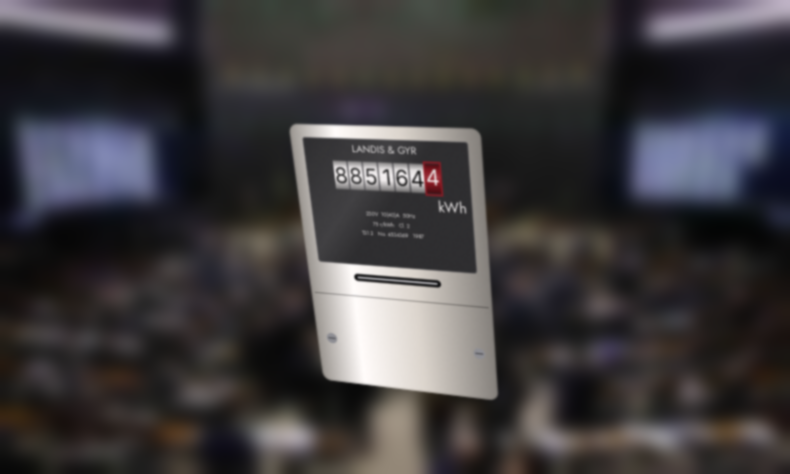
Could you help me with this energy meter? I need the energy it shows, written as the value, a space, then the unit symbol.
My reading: 885164.4 kWh
